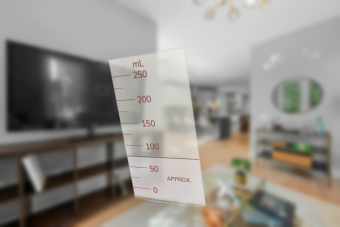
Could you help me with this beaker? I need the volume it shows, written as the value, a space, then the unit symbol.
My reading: 75 mL
